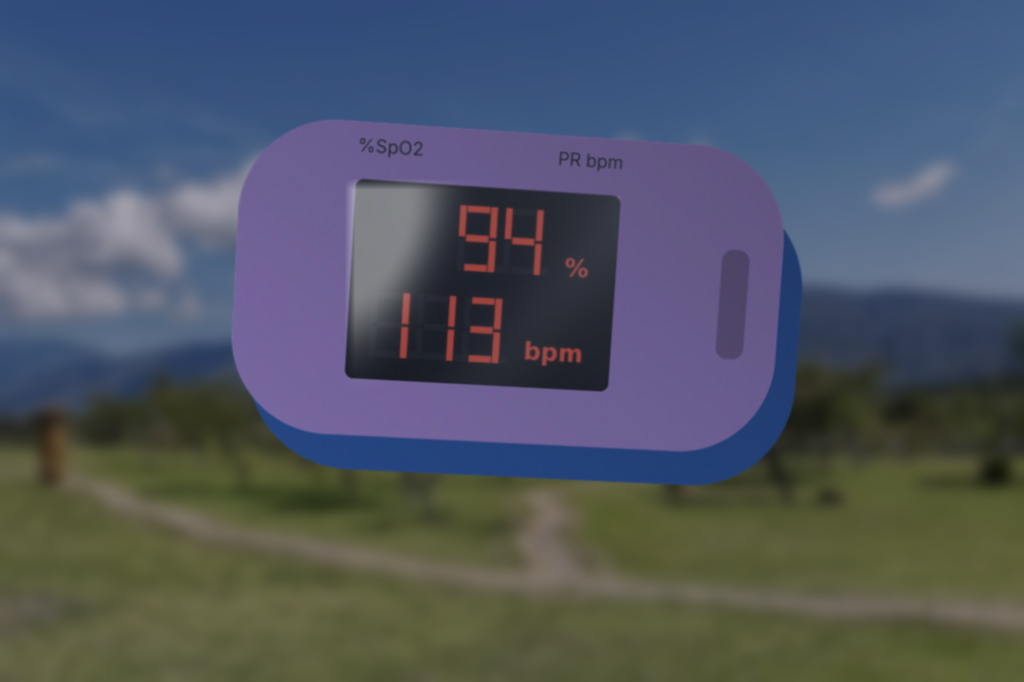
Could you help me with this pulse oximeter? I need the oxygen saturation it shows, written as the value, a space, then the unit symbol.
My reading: 94 %
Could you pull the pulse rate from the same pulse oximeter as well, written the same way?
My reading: 113 bpm
